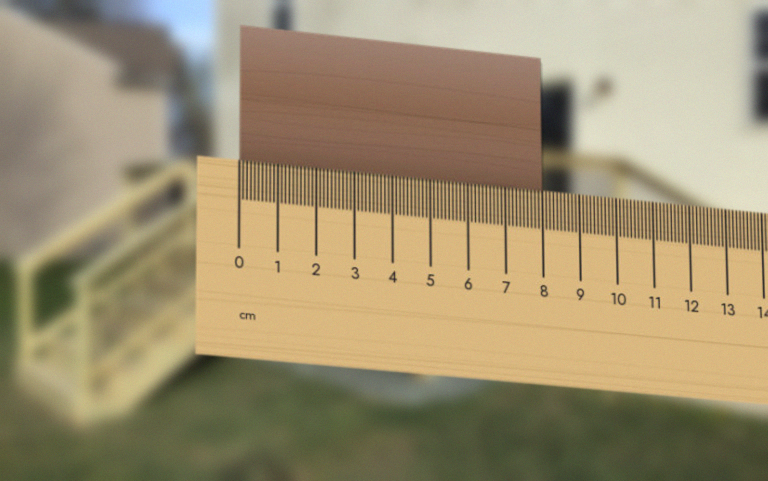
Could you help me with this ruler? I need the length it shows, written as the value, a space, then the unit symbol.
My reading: 8 cm
